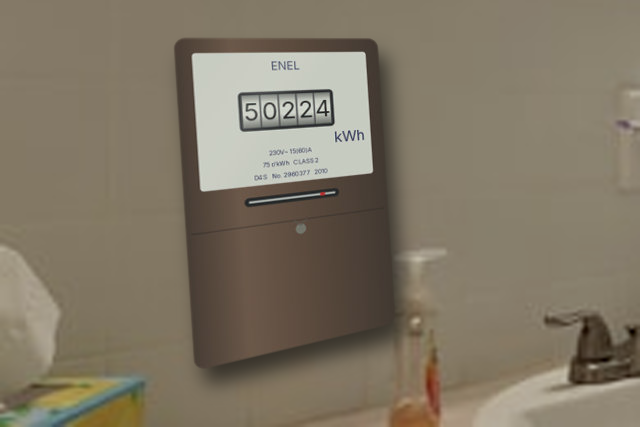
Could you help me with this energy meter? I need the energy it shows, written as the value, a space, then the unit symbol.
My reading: 50224 kWh
